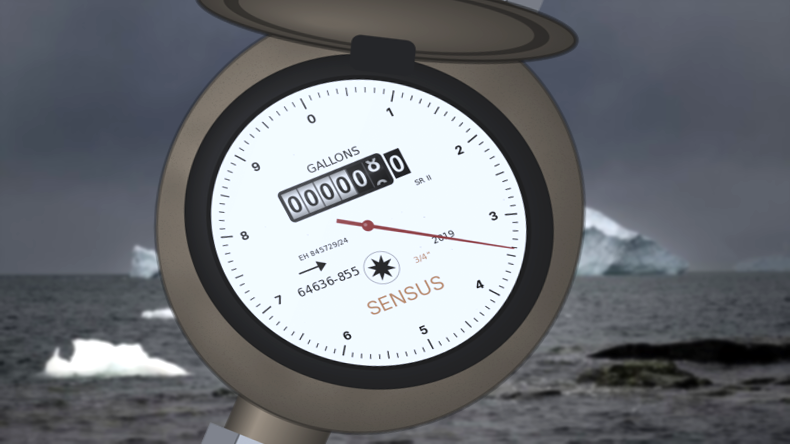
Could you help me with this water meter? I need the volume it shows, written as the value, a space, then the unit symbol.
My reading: 83.4 gal
